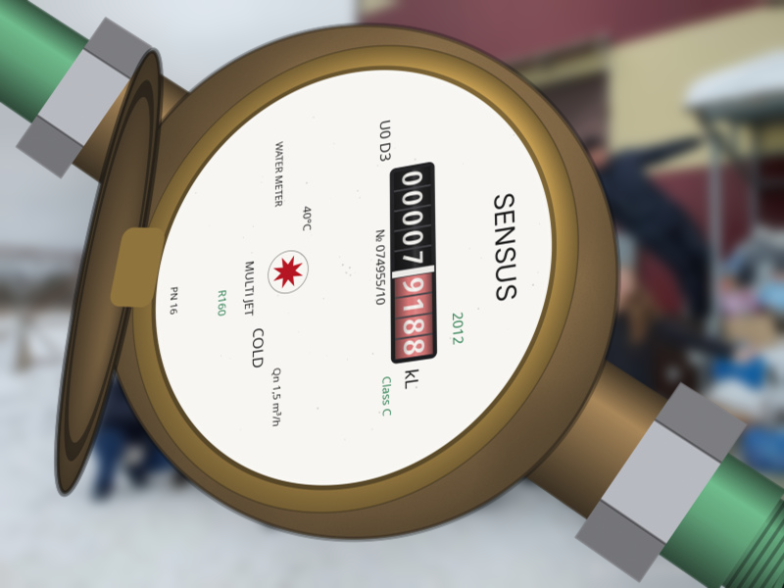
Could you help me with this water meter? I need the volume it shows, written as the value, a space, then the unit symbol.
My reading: 7.9188 kL
